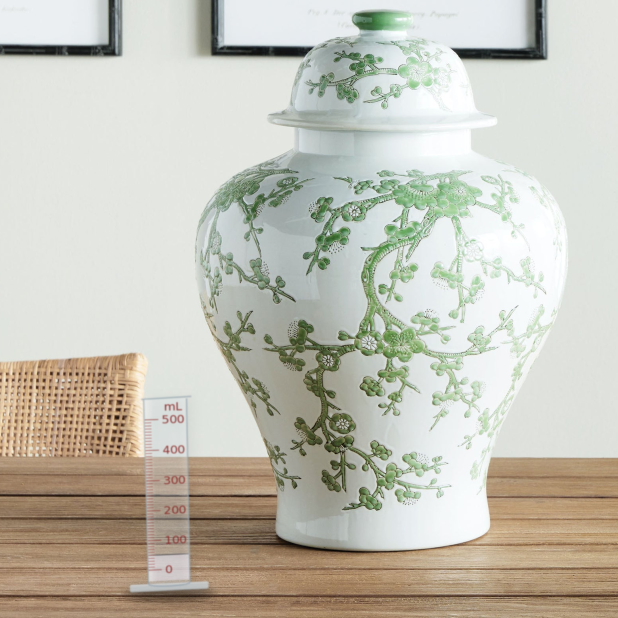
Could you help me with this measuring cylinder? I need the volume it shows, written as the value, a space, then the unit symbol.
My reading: 50 mL
